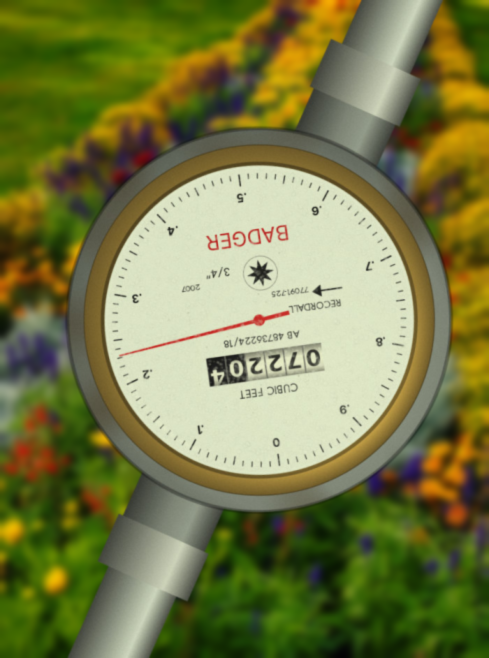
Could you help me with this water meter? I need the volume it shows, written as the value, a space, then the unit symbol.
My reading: 72204.23 ft³
